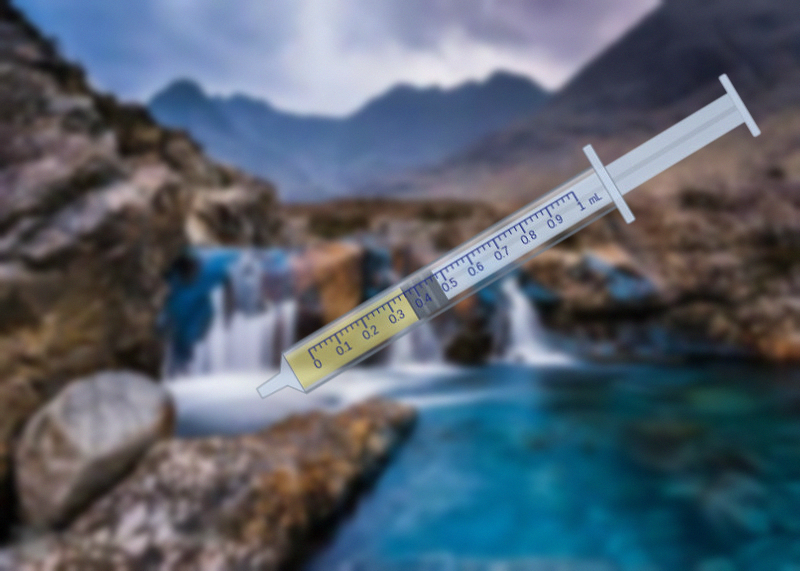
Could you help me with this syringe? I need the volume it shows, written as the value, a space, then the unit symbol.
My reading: 0.36 mL
